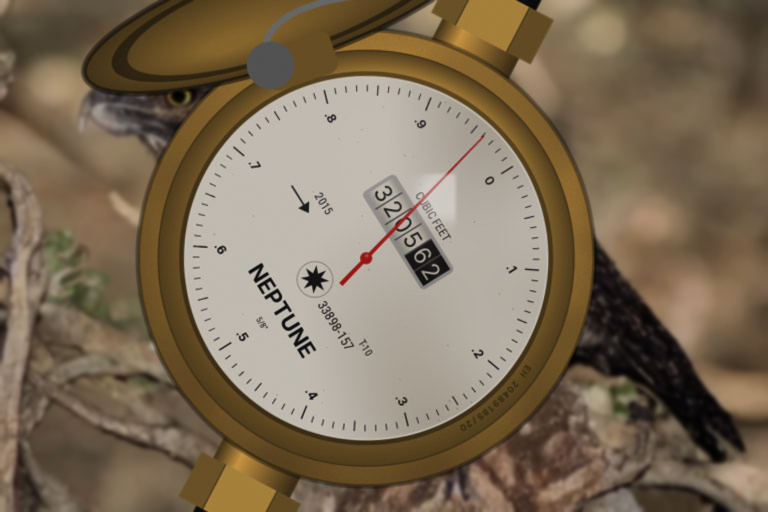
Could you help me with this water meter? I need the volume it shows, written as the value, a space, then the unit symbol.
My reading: 320561.96 ft³
